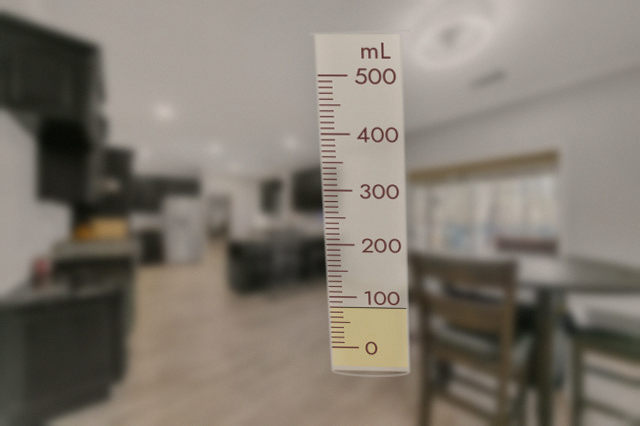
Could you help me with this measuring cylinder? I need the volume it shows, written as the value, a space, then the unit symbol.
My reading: 80 mL
